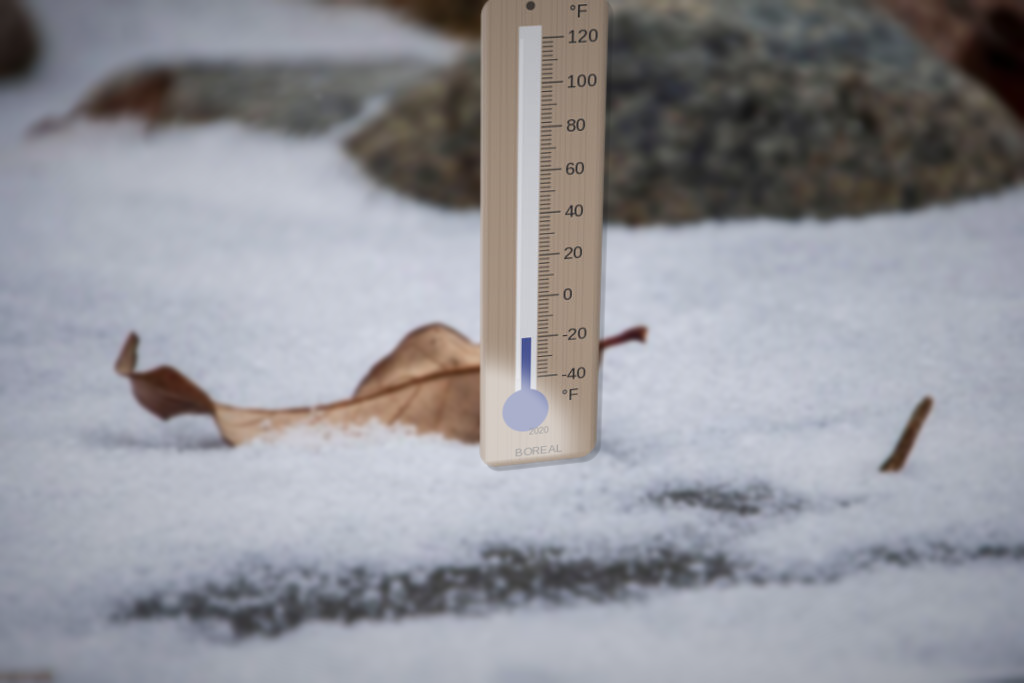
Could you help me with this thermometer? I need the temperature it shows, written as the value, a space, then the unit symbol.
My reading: -20 °F
